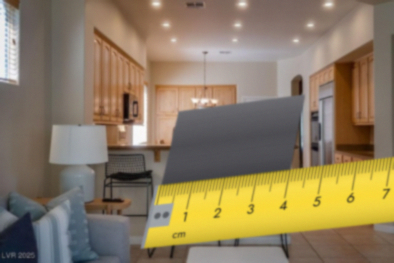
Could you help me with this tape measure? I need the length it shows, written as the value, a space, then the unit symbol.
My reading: 4 cm
